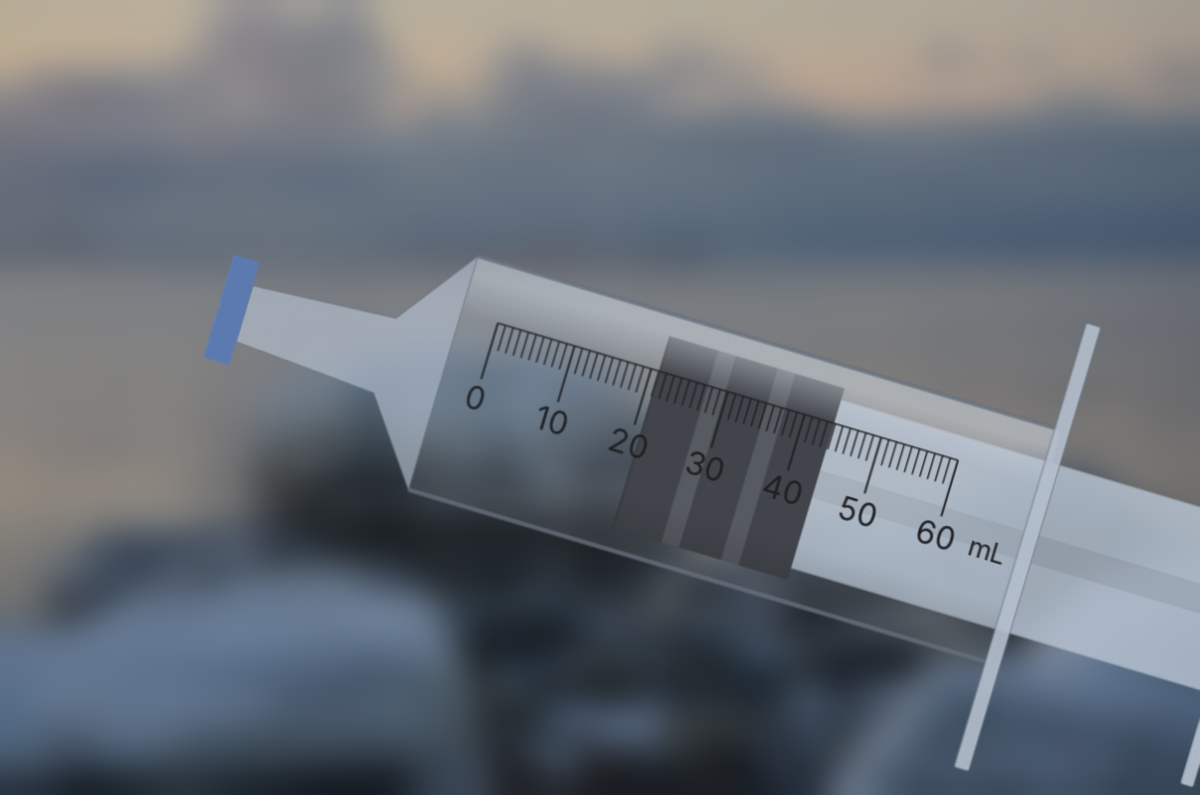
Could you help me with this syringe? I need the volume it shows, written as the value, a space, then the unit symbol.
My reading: 21 mL
